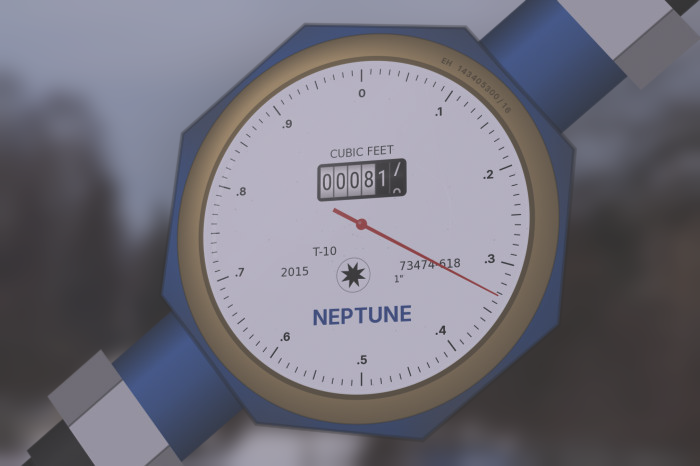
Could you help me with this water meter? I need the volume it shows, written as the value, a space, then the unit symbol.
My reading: 817.33 ft³
